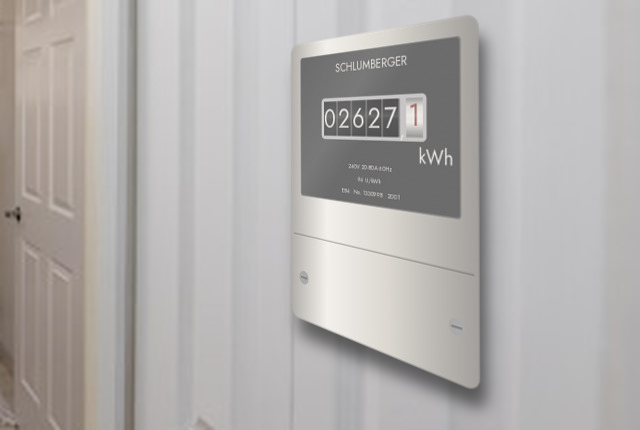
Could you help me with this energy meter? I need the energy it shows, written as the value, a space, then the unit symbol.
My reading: 2627.1 kWh
